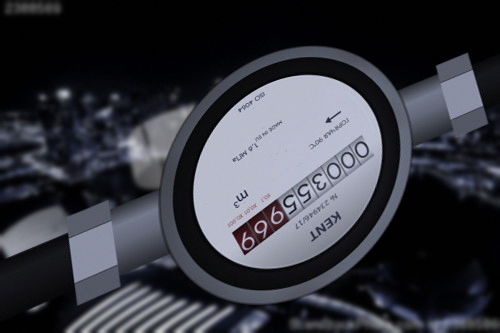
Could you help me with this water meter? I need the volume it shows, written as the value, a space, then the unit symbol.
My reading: 355.969 m³
